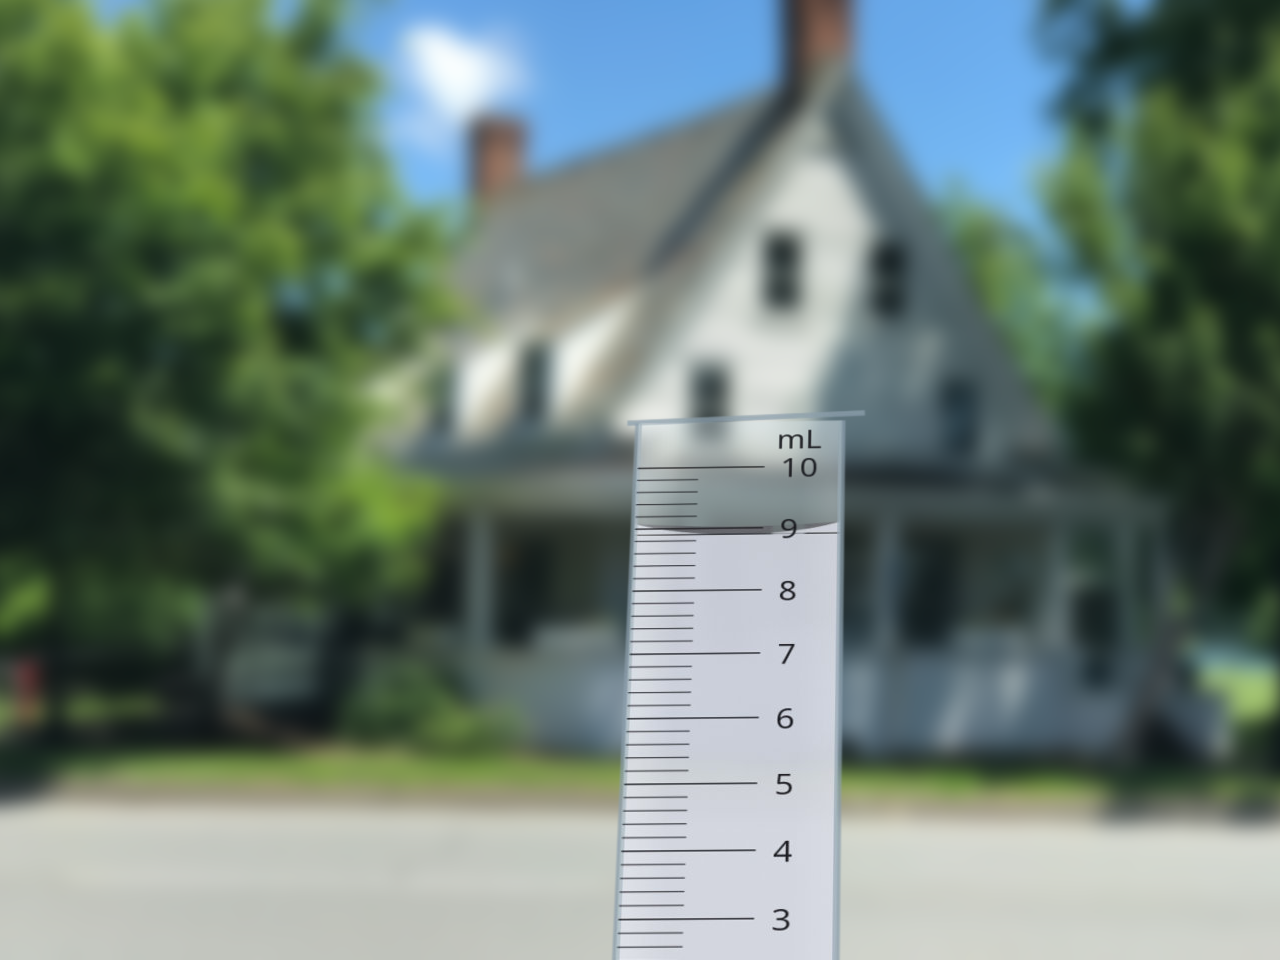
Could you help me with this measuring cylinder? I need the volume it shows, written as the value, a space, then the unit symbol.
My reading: 8.9 mL
